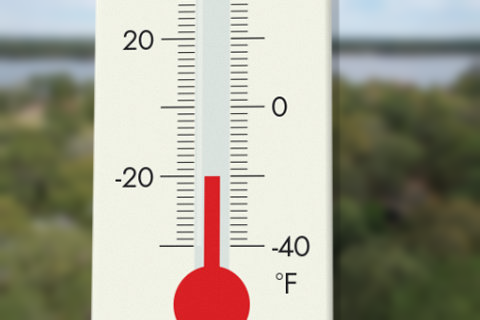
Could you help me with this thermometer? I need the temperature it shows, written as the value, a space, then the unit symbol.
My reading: -20 °F
